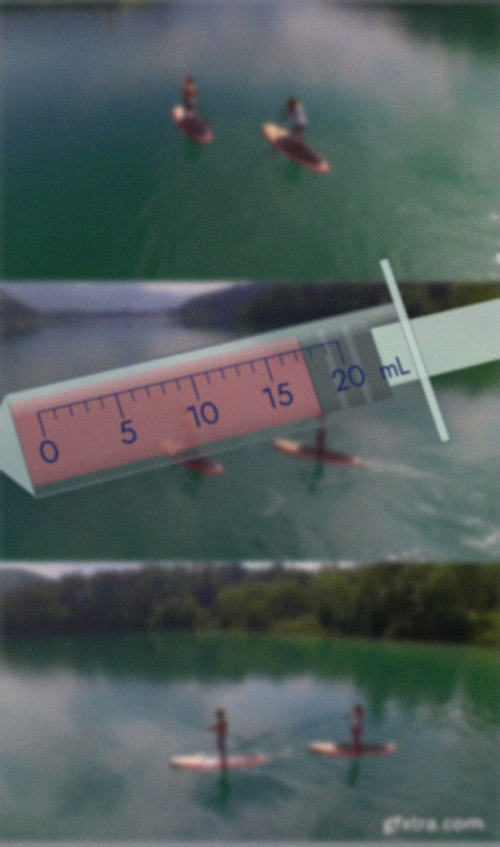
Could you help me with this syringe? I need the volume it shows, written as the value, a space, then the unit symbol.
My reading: 17.5 mL
